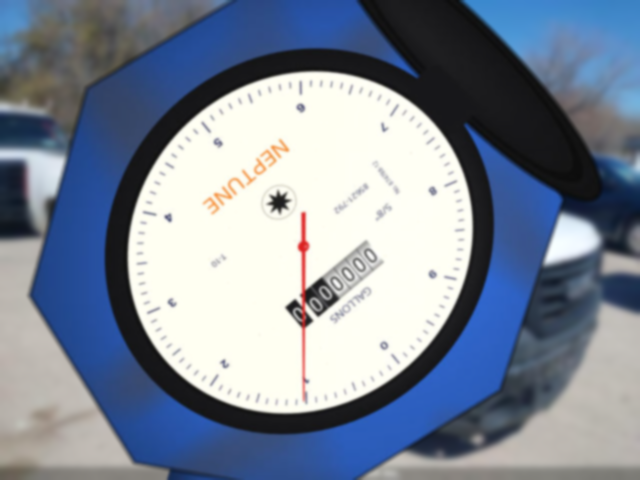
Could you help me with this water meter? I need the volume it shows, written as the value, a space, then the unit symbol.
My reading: 1.0 gal
